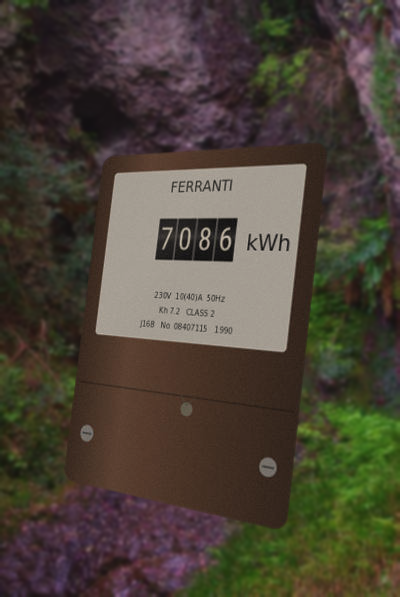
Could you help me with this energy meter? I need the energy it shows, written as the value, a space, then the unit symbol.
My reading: 7086 kWh
